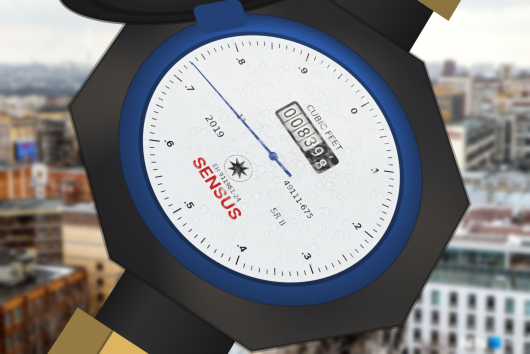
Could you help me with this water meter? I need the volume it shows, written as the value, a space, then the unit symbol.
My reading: 8397.73 ft³
